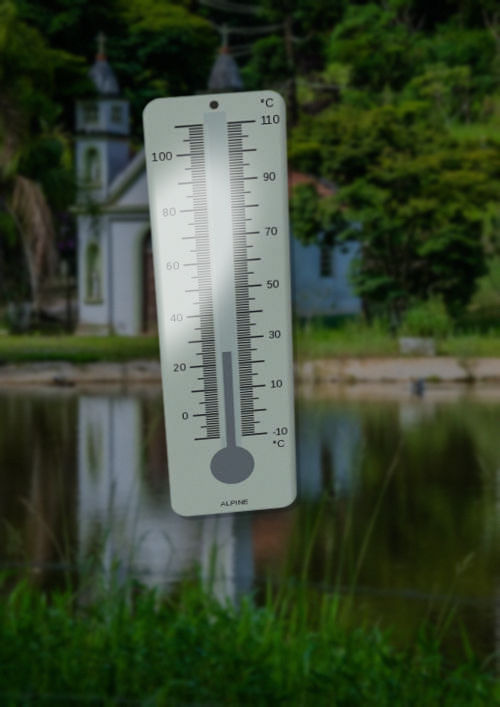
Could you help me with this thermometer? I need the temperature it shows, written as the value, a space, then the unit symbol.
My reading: 25 °C
